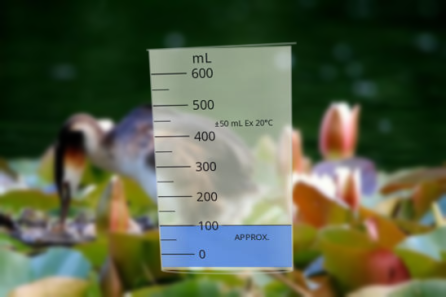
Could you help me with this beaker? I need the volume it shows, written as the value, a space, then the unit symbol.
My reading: 100 mL
